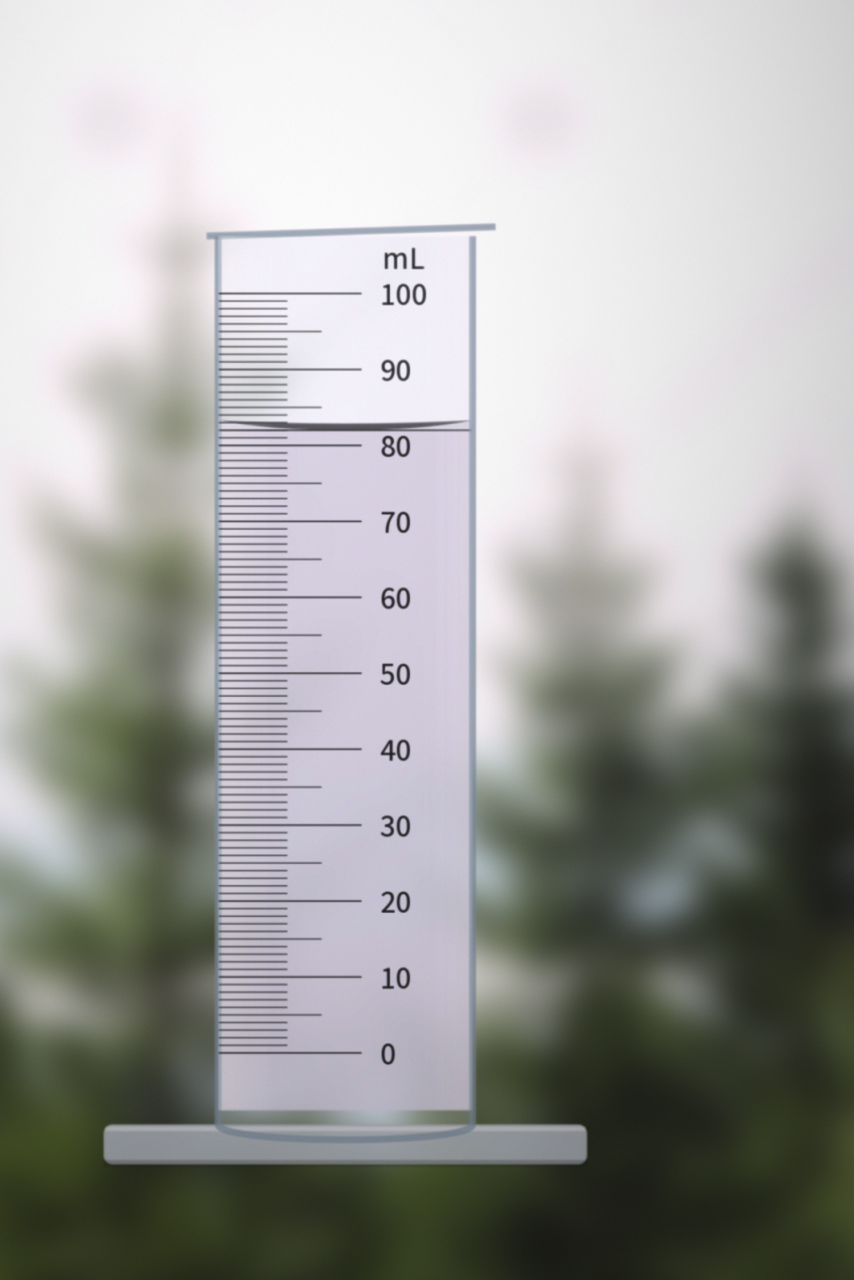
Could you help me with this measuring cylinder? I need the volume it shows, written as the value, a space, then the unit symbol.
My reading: 82 mL
